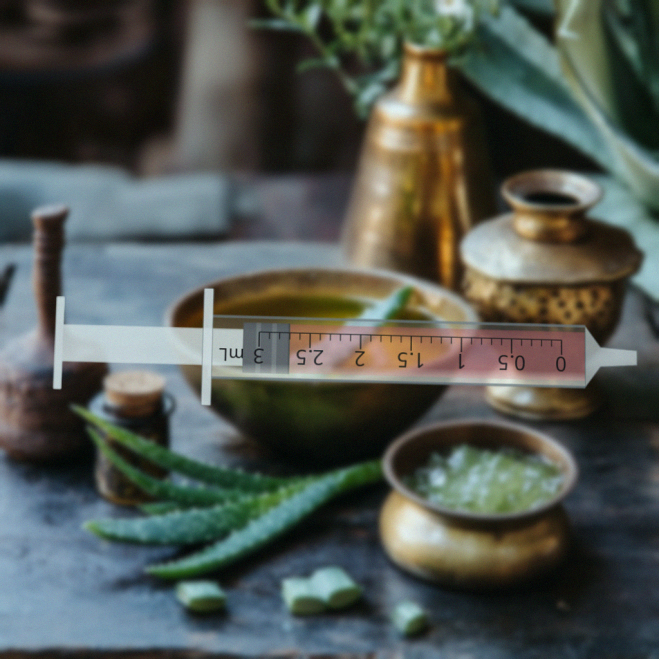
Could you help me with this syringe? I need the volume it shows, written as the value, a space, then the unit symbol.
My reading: 2.7 mL
